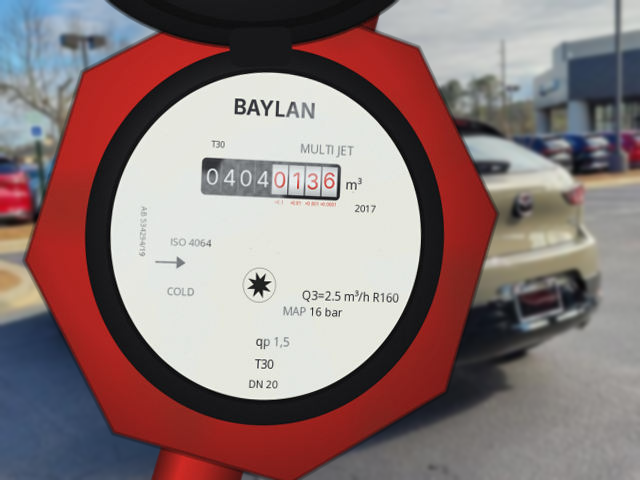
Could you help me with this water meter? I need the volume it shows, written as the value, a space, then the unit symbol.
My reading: 404.0136 m³
